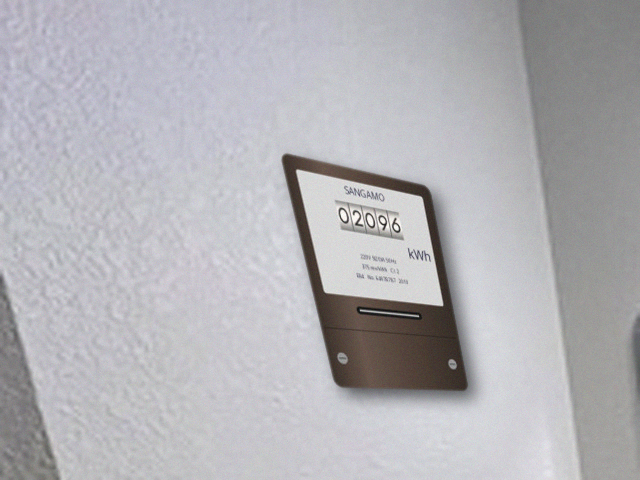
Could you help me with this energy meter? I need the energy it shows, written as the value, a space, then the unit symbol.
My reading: 2096 kWh
